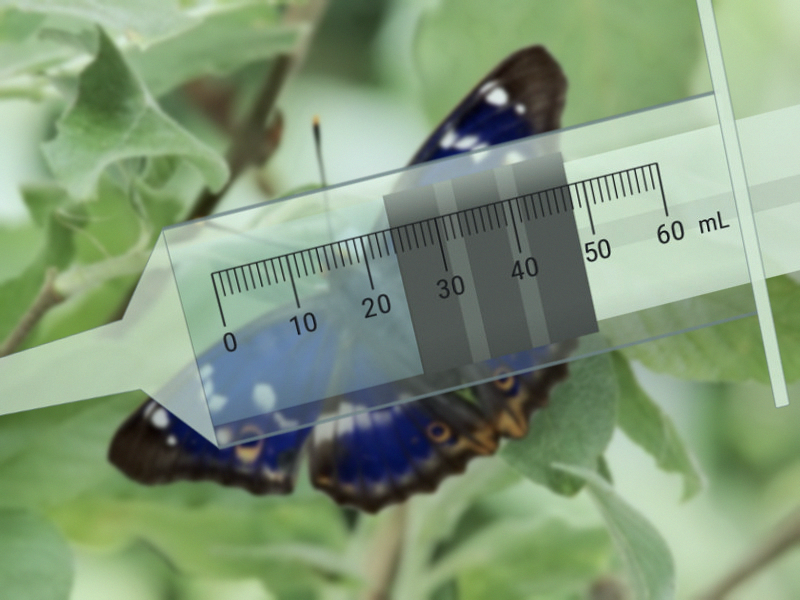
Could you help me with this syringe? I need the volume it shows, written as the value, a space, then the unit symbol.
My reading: 24 mL
